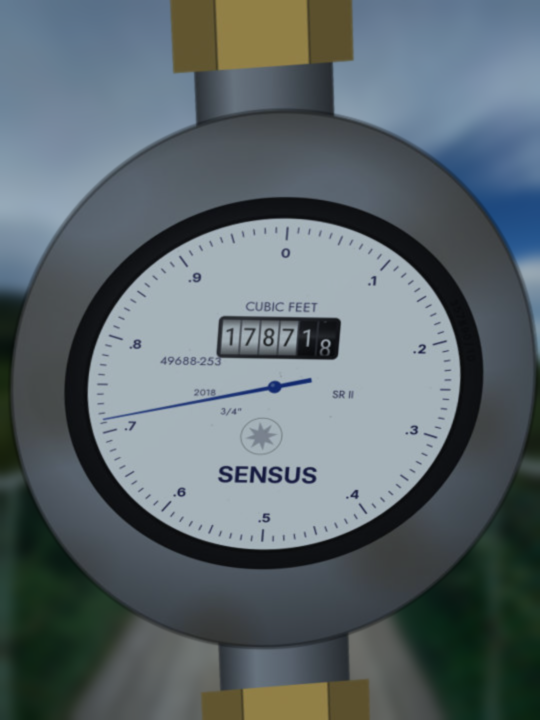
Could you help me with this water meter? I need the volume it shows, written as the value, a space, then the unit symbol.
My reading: 178717.71 ft³
